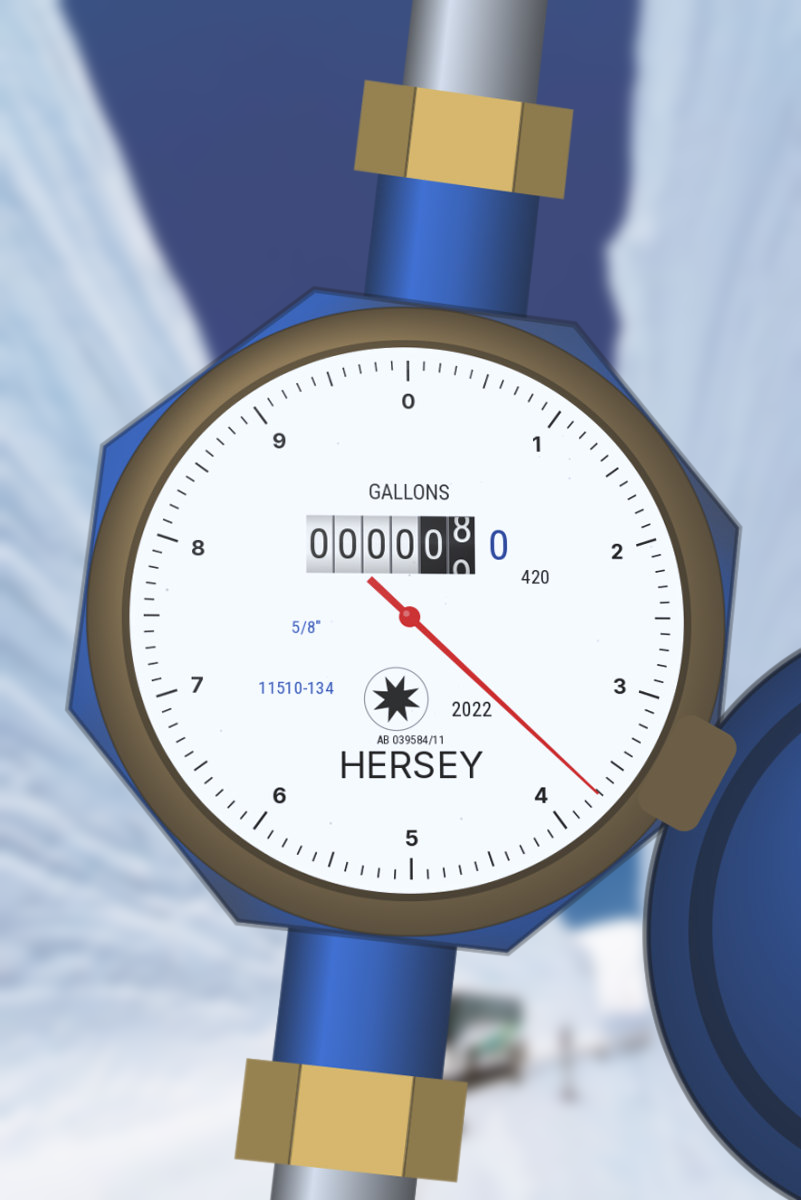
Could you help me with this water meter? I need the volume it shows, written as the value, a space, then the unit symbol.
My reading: 83.7 gal
